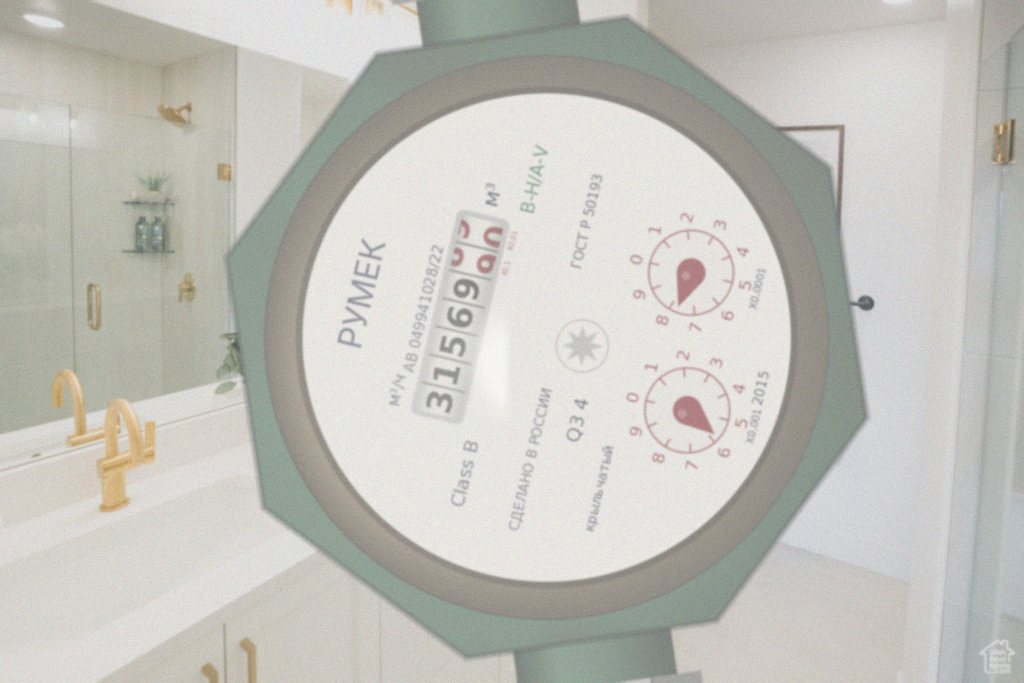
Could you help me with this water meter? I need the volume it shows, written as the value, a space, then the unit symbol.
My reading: 31569.8957 m³
